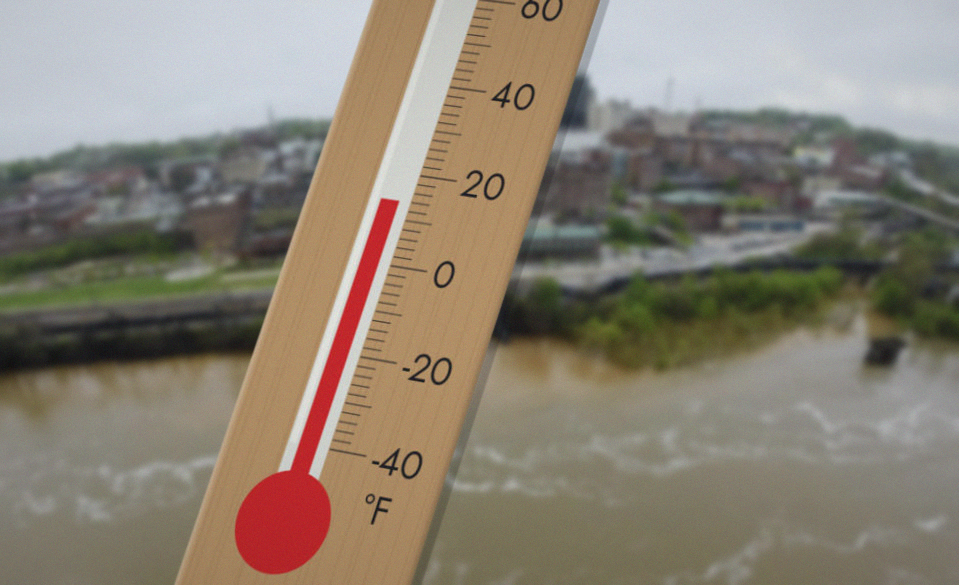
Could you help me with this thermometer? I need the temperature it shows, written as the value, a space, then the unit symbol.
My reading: 14 °F
